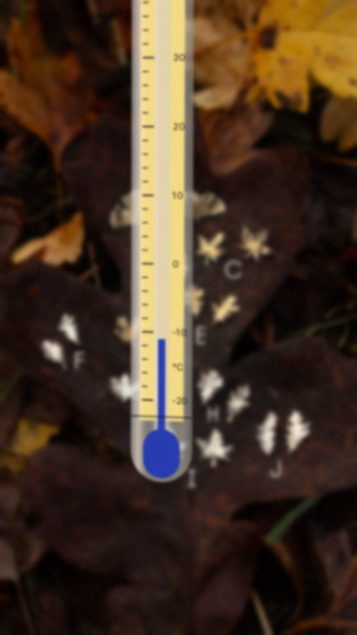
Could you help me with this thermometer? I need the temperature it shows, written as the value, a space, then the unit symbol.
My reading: -11 °C
